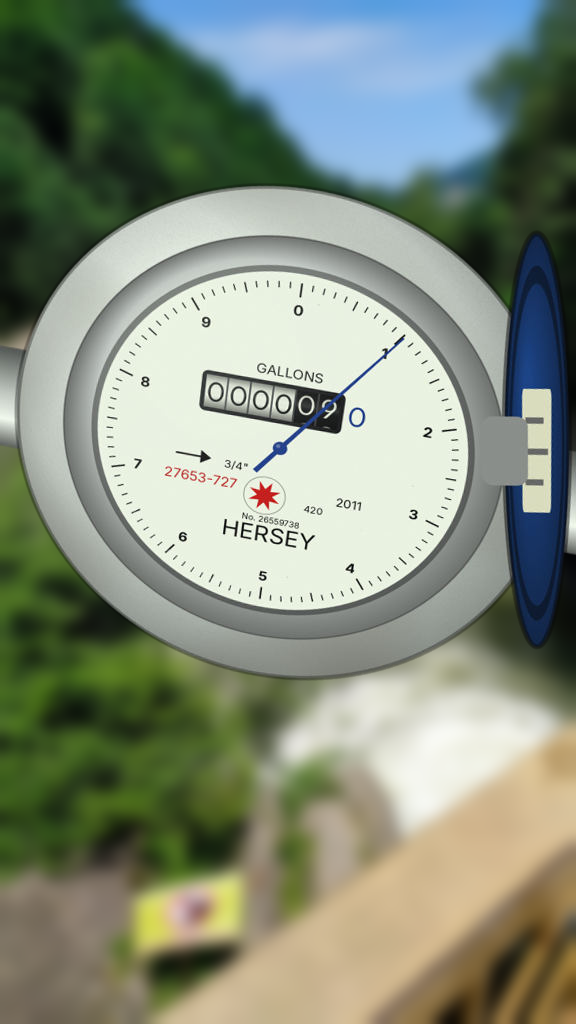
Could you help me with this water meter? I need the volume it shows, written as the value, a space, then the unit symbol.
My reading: 91.0 gal
